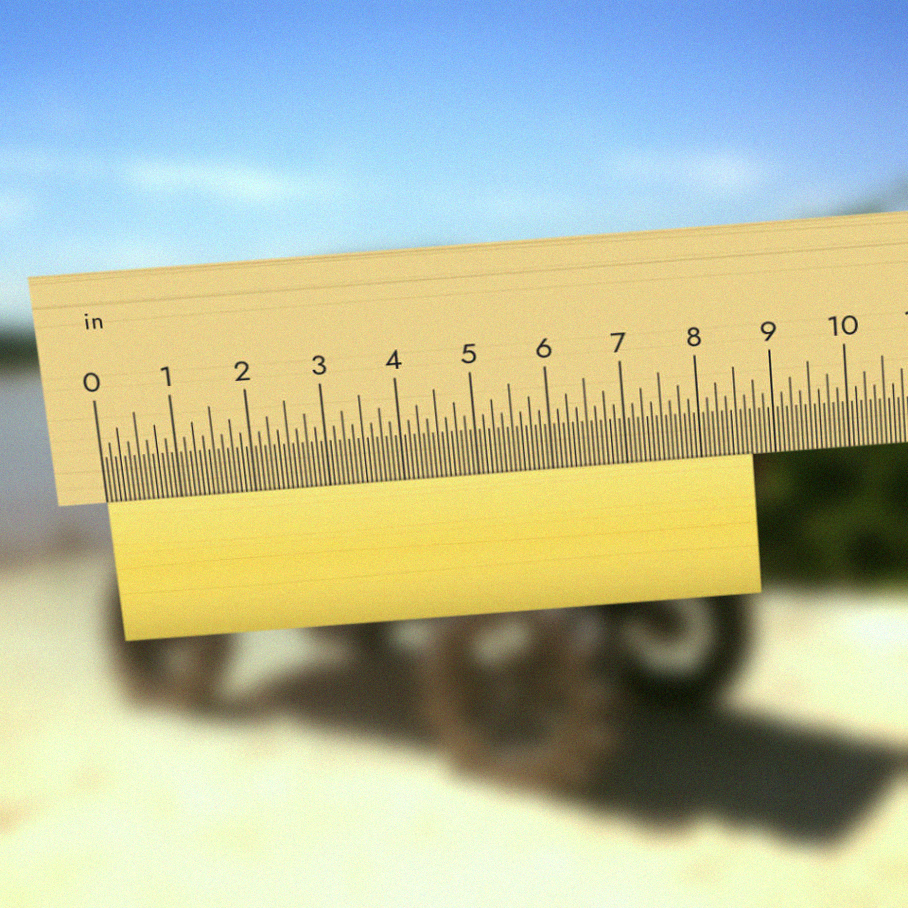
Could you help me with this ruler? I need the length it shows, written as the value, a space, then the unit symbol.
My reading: 8.6875 in
